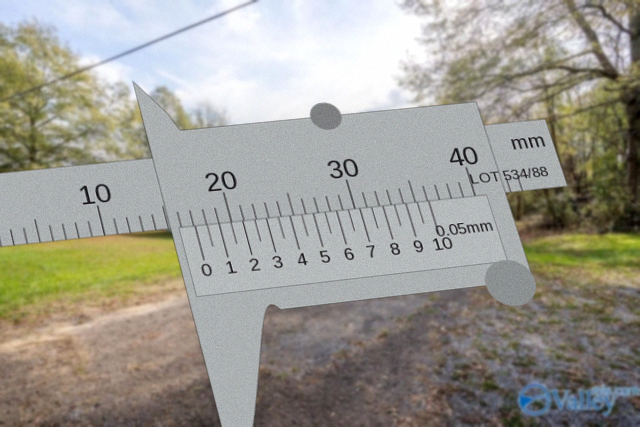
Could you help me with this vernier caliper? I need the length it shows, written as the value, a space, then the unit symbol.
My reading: 17.1 mm
